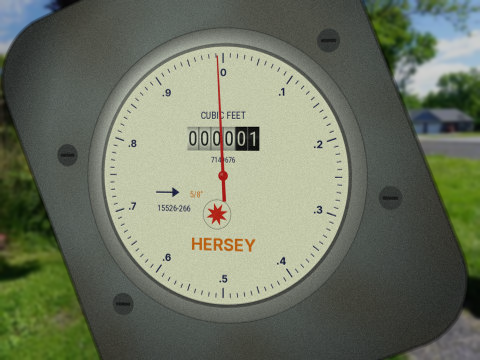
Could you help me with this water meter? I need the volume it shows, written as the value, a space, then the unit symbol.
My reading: 0.99 ft³
